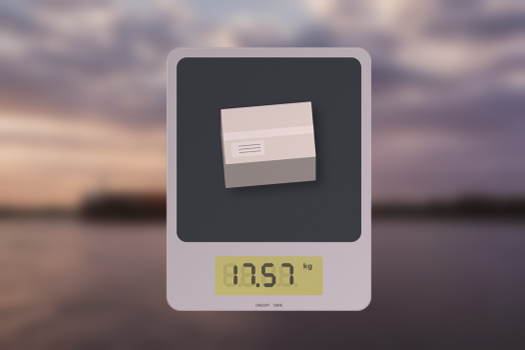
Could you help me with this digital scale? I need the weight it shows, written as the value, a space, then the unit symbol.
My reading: 17.57 kg
